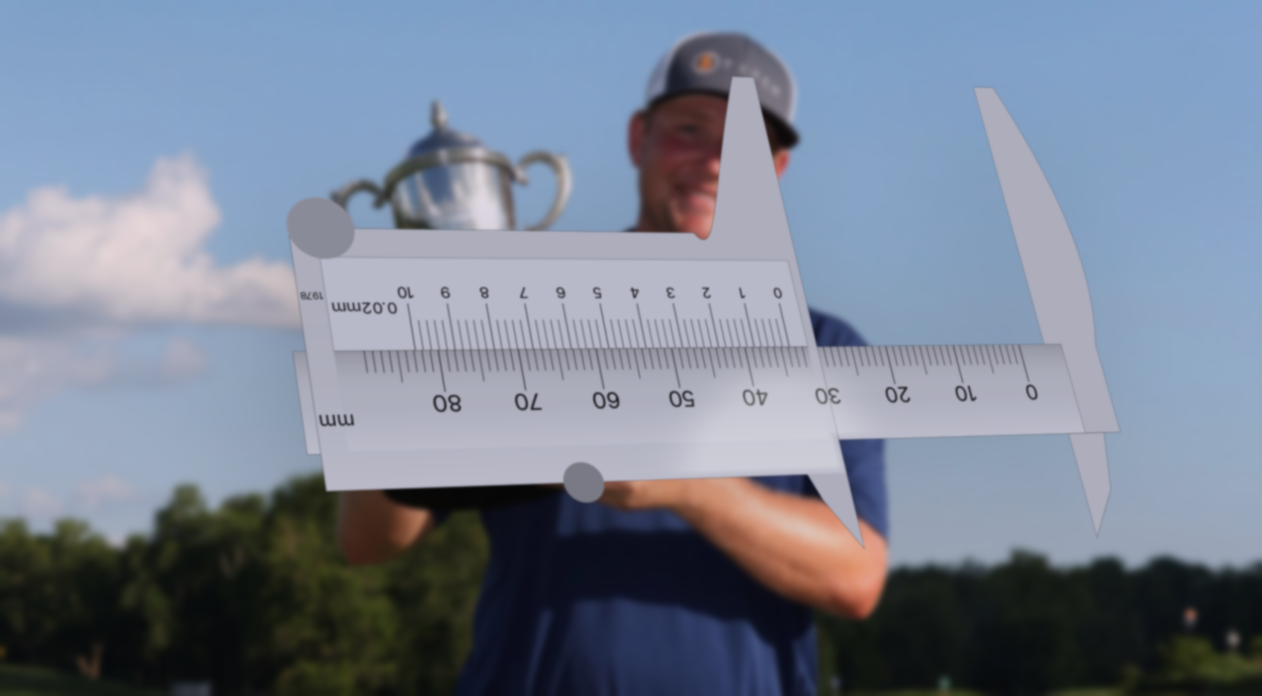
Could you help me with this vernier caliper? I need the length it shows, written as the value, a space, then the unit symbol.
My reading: 33.8 mm
